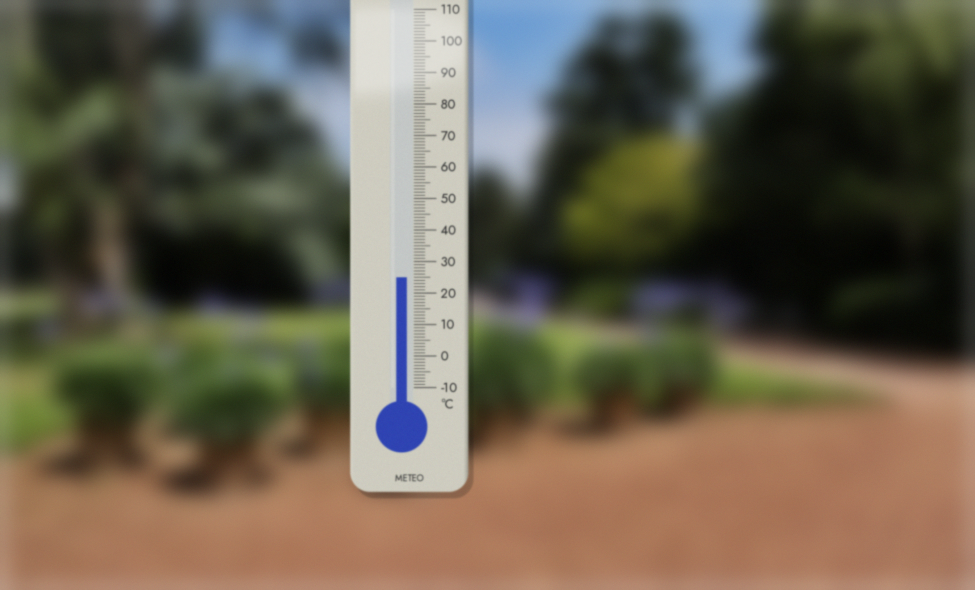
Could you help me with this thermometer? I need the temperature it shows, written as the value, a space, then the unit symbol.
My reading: 25 °C
